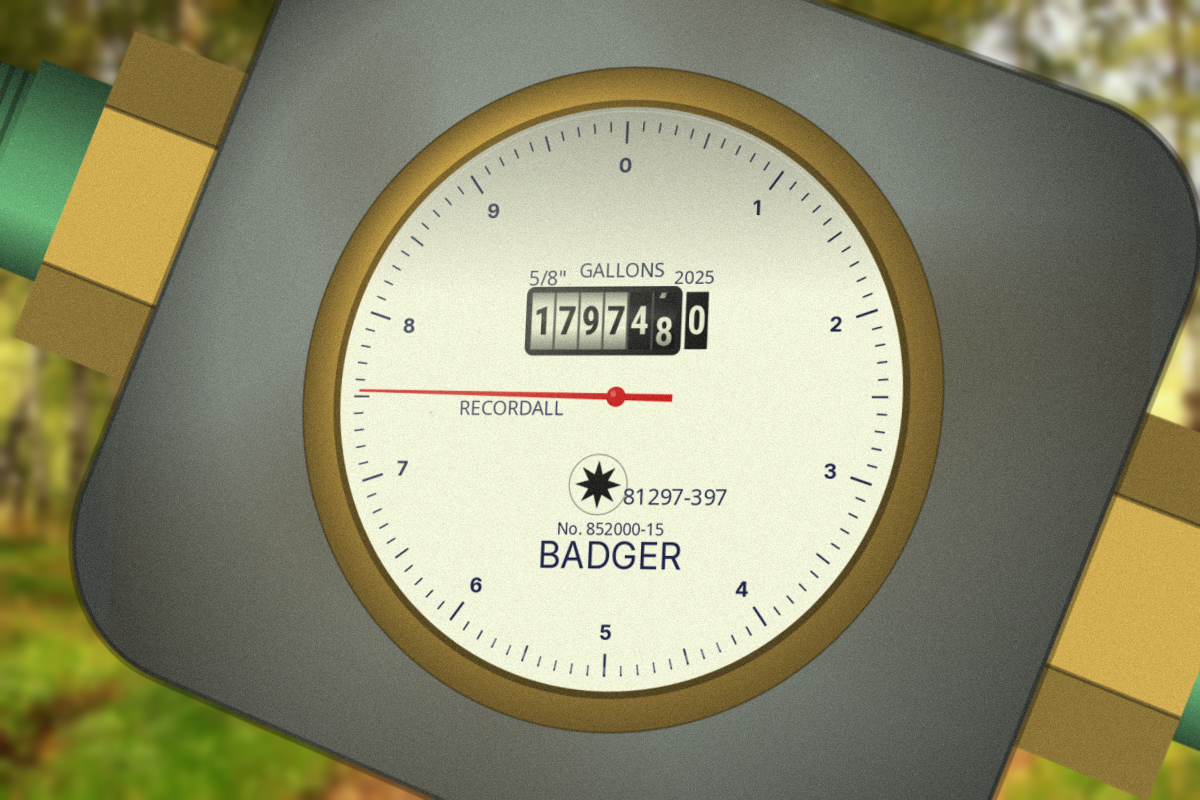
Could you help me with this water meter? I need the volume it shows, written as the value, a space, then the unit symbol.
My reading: 1797477.5 gal
